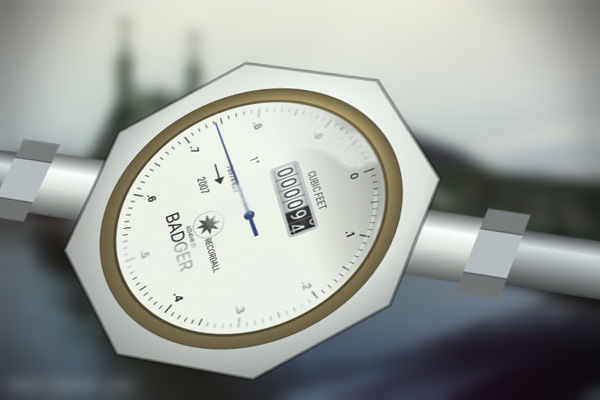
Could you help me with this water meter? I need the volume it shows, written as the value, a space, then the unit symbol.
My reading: 93.74 ft³
